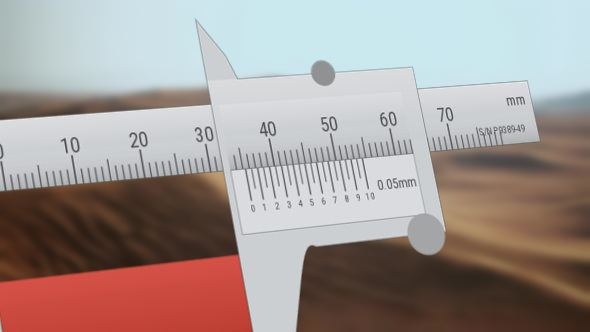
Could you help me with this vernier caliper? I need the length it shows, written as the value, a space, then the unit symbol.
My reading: 35.4 mm
